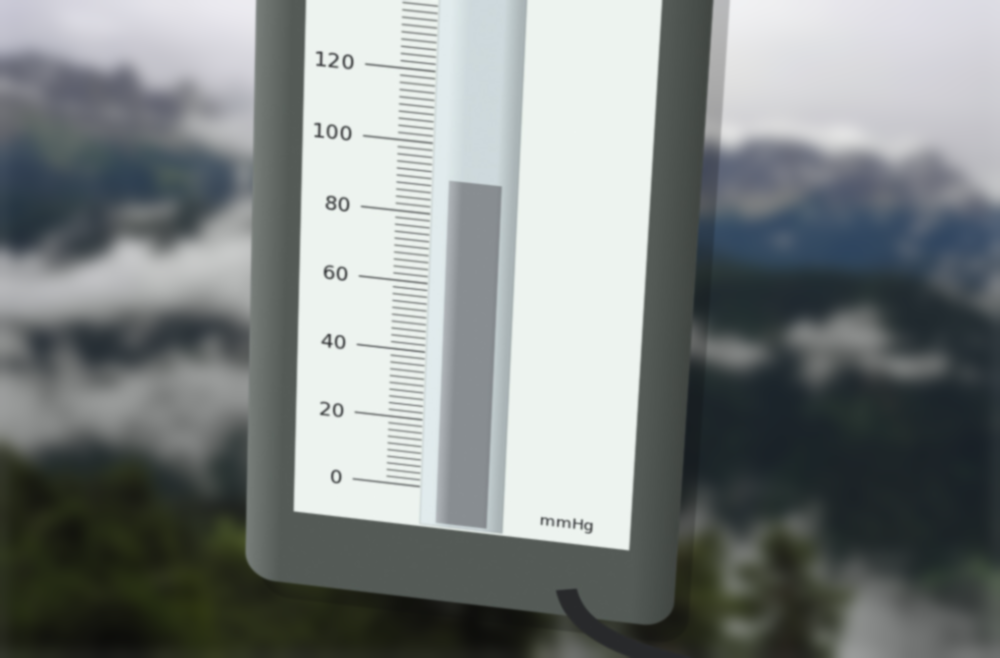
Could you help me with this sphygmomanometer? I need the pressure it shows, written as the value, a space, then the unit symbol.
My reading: 90 mmHg
